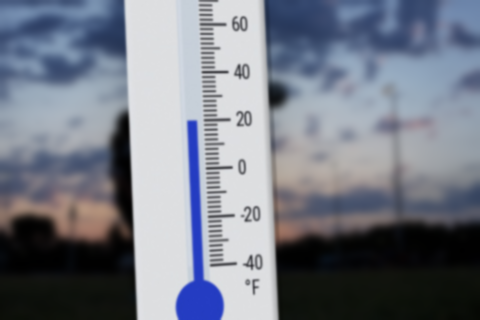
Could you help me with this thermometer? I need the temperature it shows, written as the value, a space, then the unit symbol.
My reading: 20 °F
